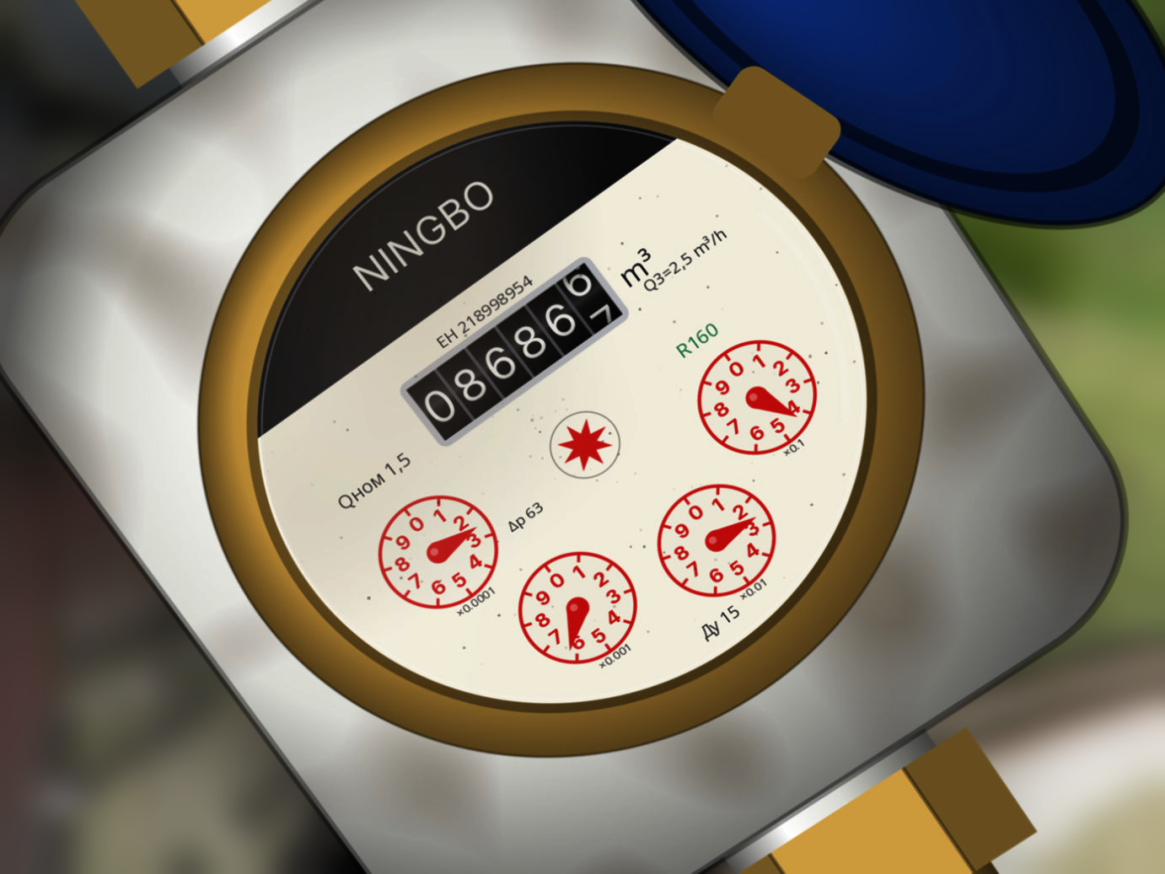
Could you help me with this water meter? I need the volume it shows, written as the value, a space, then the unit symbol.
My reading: 86866.4262 m³
